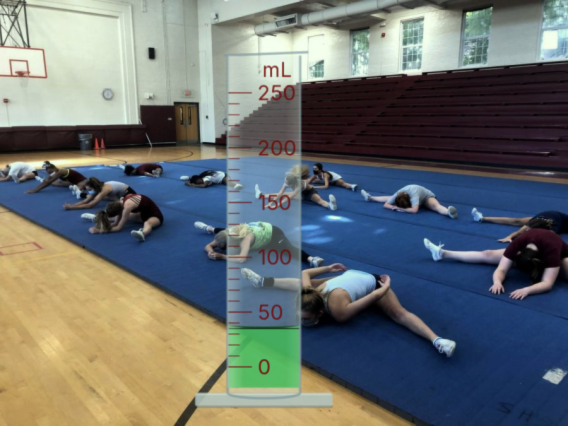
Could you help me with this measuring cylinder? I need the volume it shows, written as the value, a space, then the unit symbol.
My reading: 35 mL
